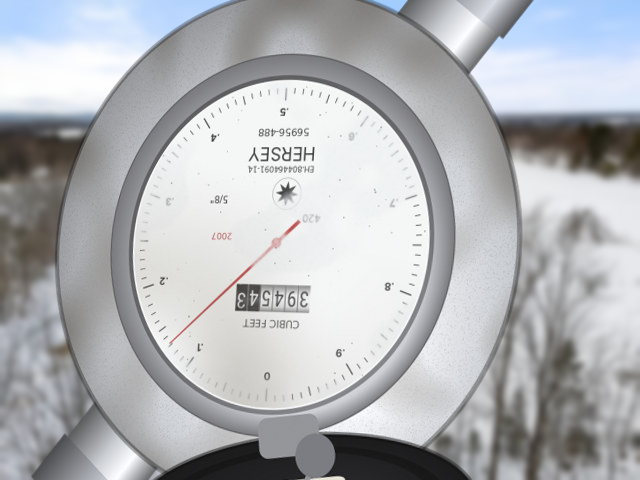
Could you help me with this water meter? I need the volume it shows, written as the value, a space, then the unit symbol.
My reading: 394543.13 ft³
